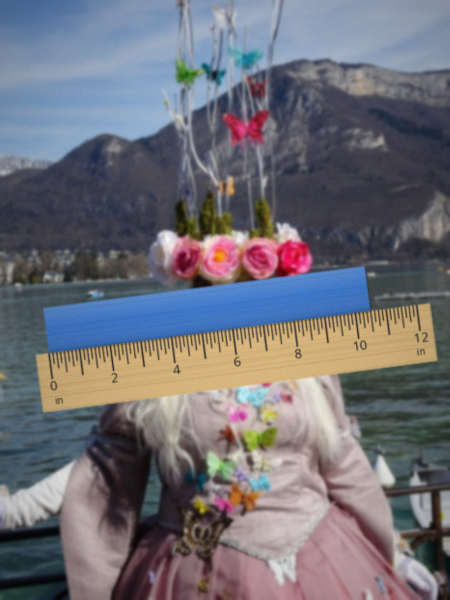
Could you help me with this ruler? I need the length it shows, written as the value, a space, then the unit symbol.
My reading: 10.5 in
